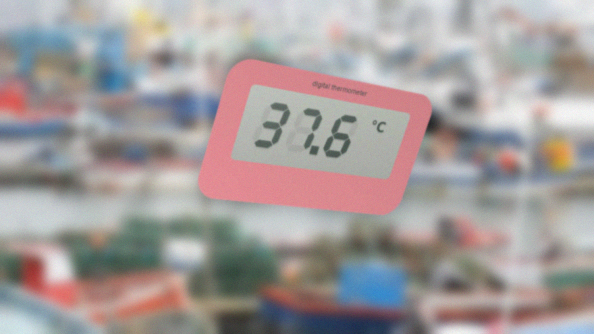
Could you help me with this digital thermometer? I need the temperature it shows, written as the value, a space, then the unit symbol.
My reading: 37.6 °C
